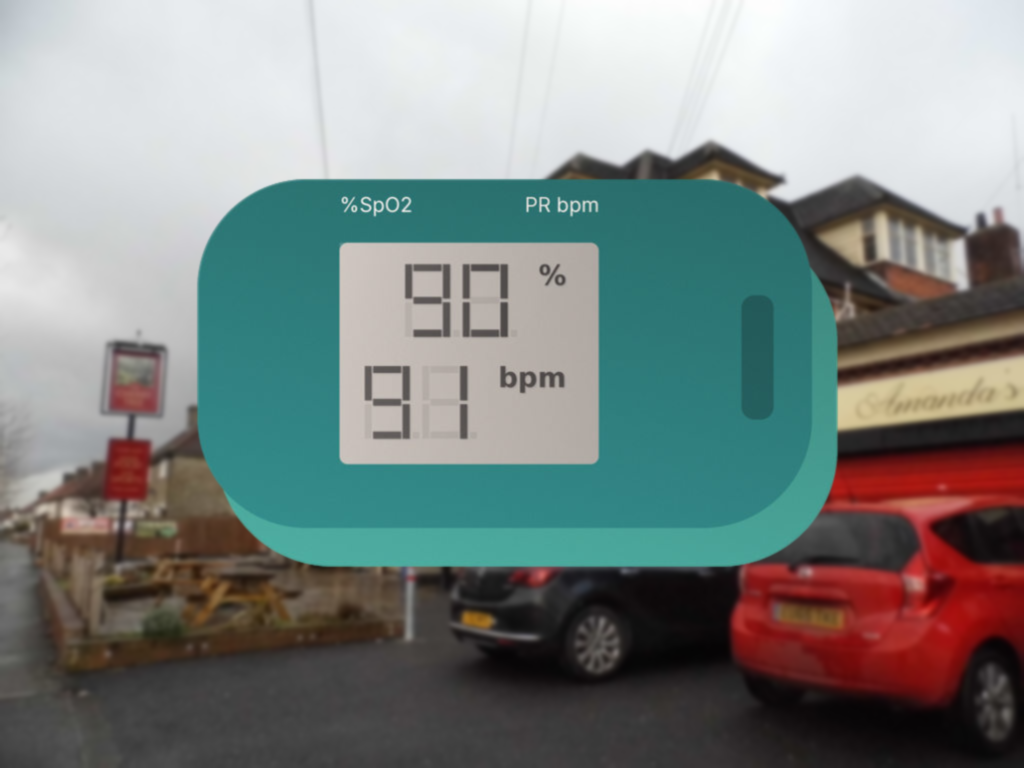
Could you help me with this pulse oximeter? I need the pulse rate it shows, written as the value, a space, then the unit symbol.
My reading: 91 bpm
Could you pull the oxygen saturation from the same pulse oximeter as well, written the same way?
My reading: 90 %
